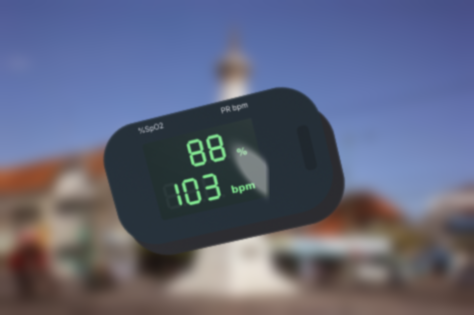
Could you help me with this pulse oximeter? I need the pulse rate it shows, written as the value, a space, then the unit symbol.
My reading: 103 bpm
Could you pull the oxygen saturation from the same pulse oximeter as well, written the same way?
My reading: 88 %
